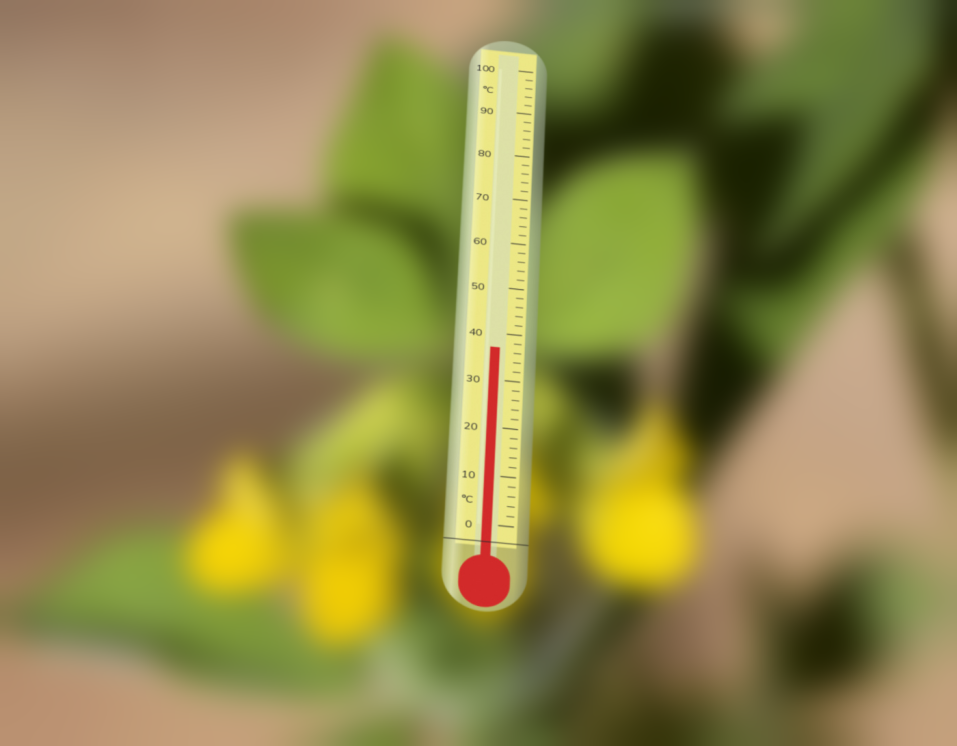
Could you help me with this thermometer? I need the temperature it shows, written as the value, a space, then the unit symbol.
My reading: 37 °C
